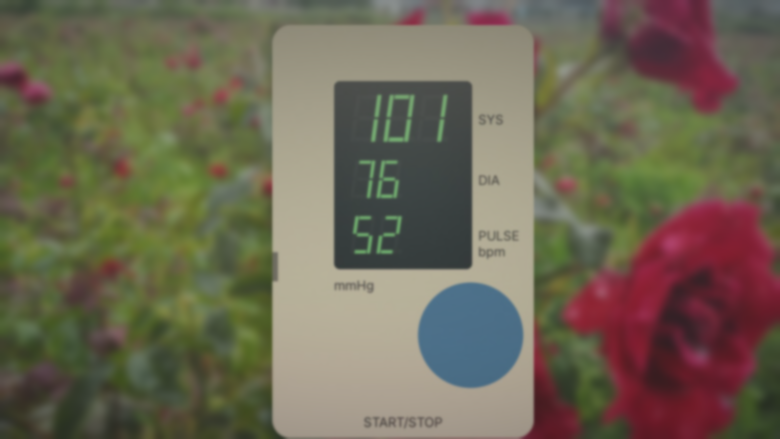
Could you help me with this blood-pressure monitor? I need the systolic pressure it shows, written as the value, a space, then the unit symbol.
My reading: 101 mmHg
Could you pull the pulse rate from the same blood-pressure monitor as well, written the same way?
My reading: 52 bpm
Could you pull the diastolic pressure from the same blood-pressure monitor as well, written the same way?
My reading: 76 mmHg
